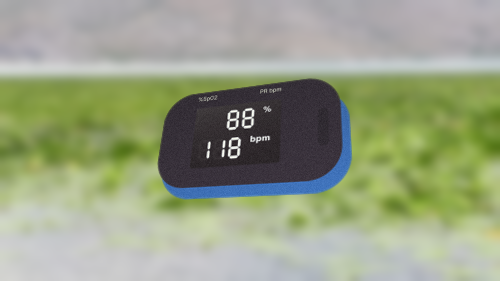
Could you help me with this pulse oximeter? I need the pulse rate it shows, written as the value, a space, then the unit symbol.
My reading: 118 bpm
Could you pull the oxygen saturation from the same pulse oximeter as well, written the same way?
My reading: 88 %
